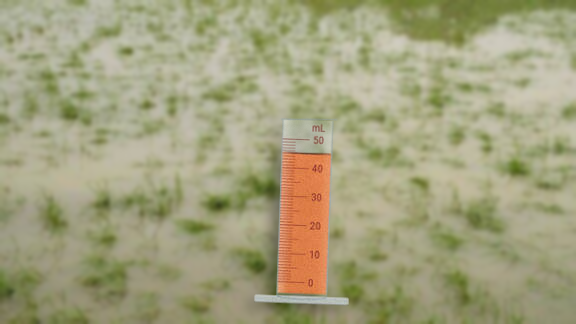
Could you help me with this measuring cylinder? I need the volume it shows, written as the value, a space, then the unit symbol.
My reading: 45 mL
